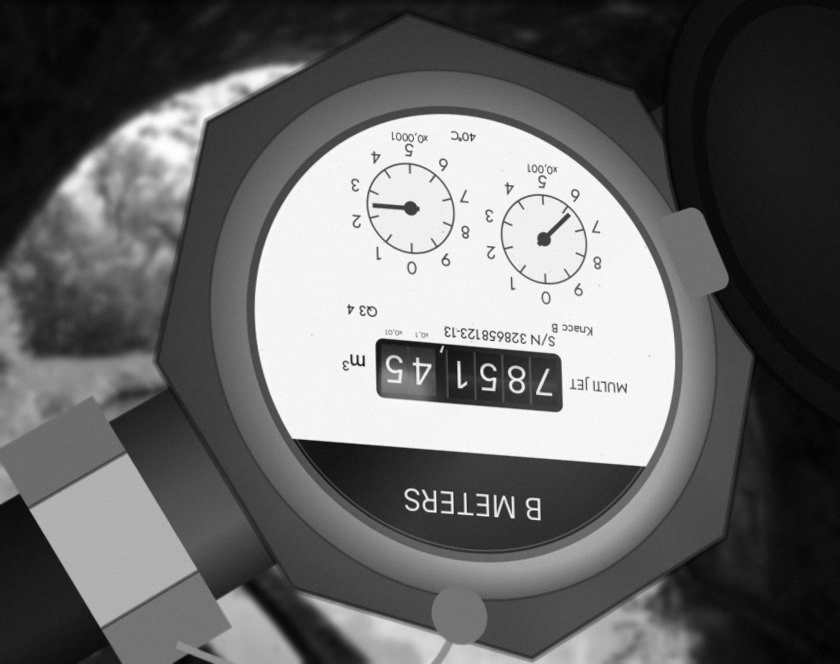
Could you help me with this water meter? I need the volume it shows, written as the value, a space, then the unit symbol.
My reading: 7851.4562 m³
